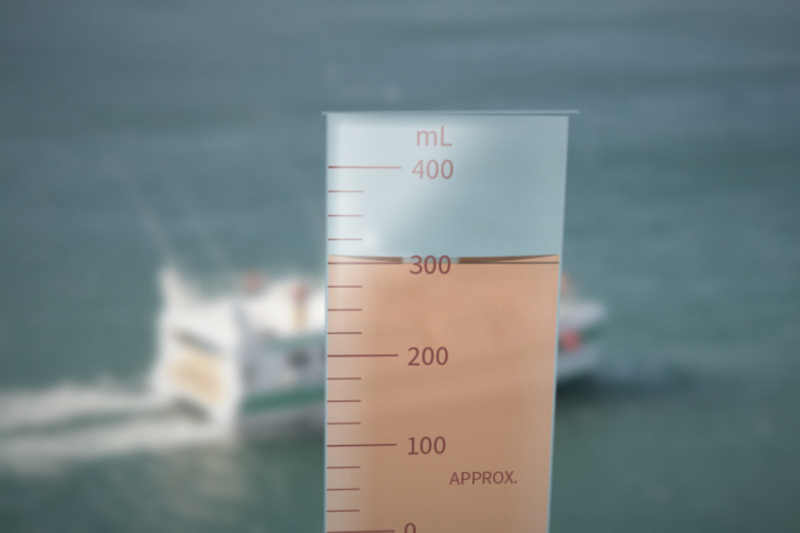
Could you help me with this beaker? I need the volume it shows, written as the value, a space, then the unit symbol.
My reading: 300 mL
